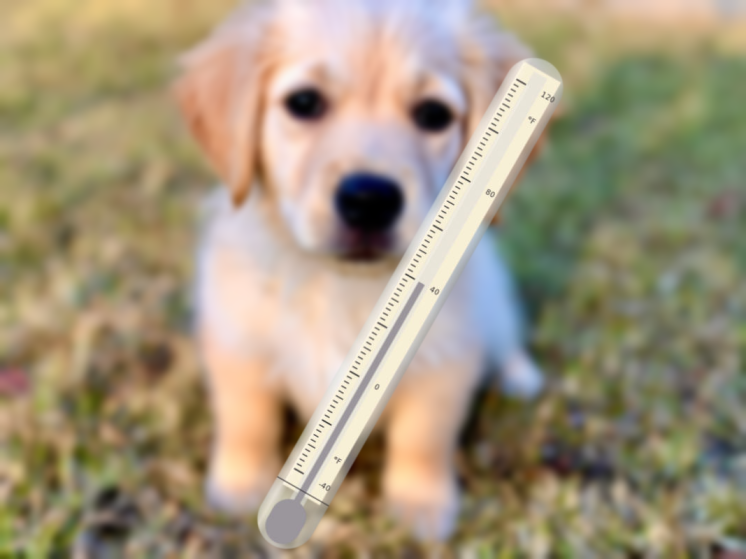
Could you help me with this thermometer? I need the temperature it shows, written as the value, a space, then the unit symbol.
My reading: 40 °F
